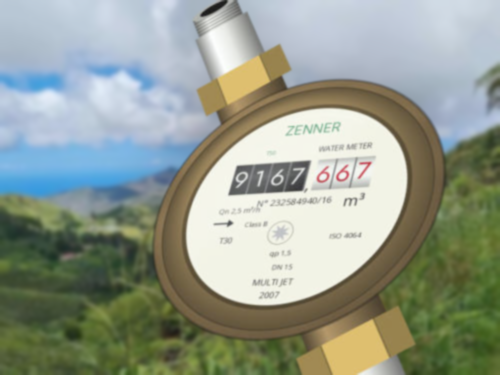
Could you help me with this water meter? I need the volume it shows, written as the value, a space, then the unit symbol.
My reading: 9167.667 m³
